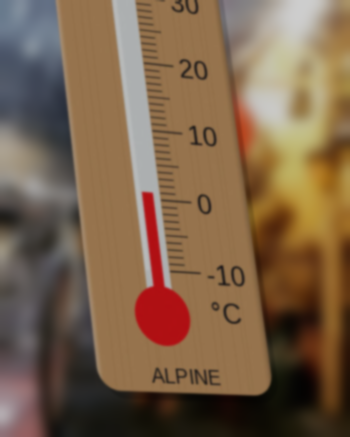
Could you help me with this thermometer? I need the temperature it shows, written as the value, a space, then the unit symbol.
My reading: 1 °C
